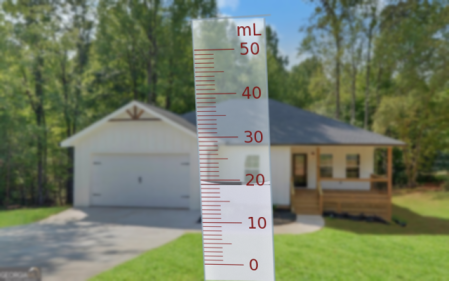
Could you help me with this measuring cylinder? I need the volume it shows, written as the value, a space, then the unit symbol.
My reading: 19 mL
